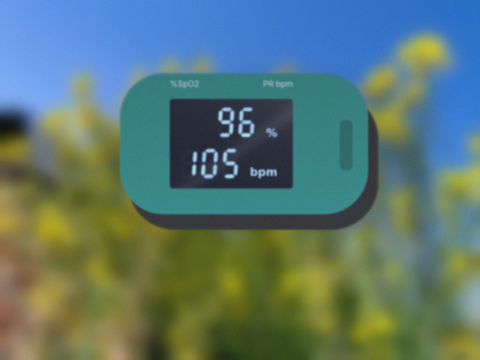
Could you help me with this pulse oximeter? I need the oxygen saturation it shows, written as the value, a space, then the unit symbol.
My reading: 96 %
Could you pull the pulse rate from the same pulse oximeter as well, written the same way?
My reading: 105 bpm
